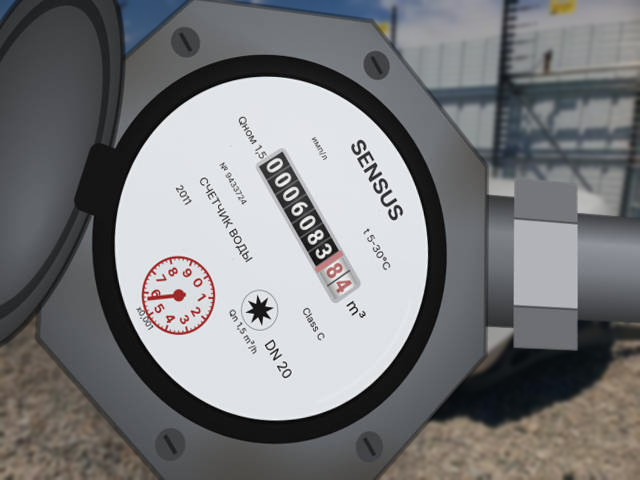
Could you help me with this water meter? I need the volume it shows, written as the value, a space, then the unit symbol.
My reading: 6083.845 m³
